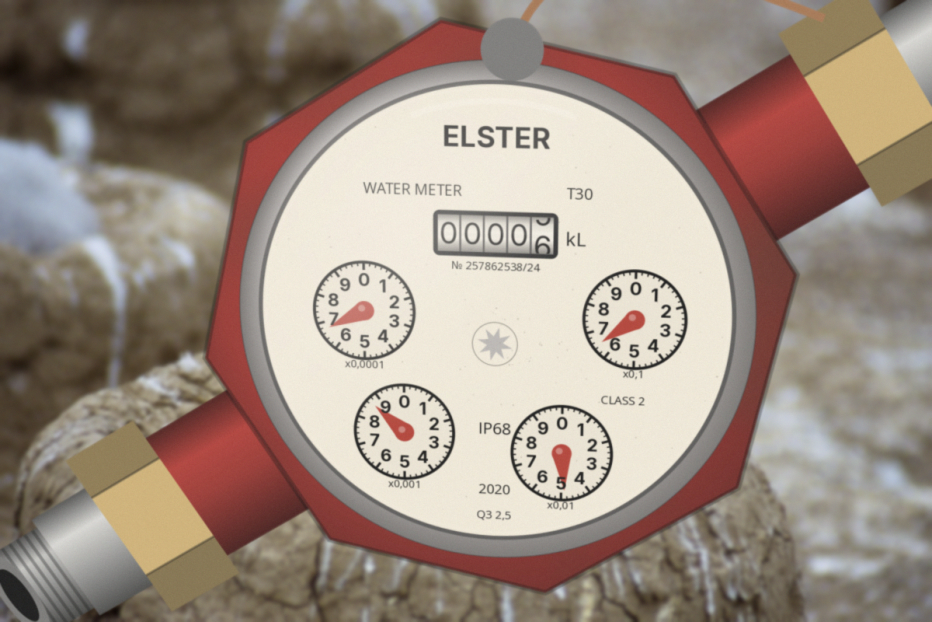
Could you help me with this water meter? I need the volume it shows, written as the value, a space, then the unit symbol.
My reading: 5.6486 kL
